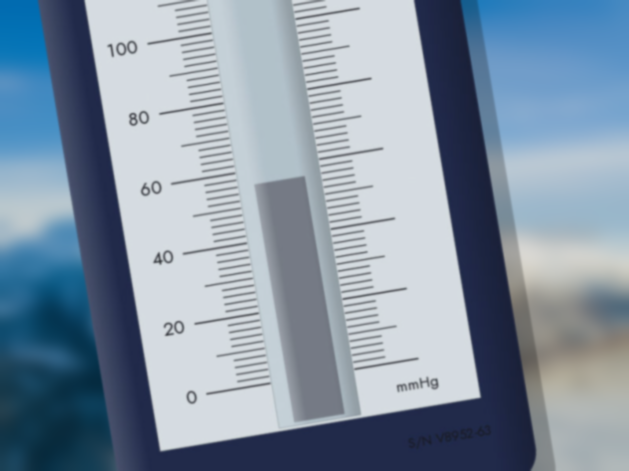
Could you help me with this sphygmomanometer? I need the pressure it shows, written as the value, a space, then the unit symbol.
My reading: 56 mmHg
